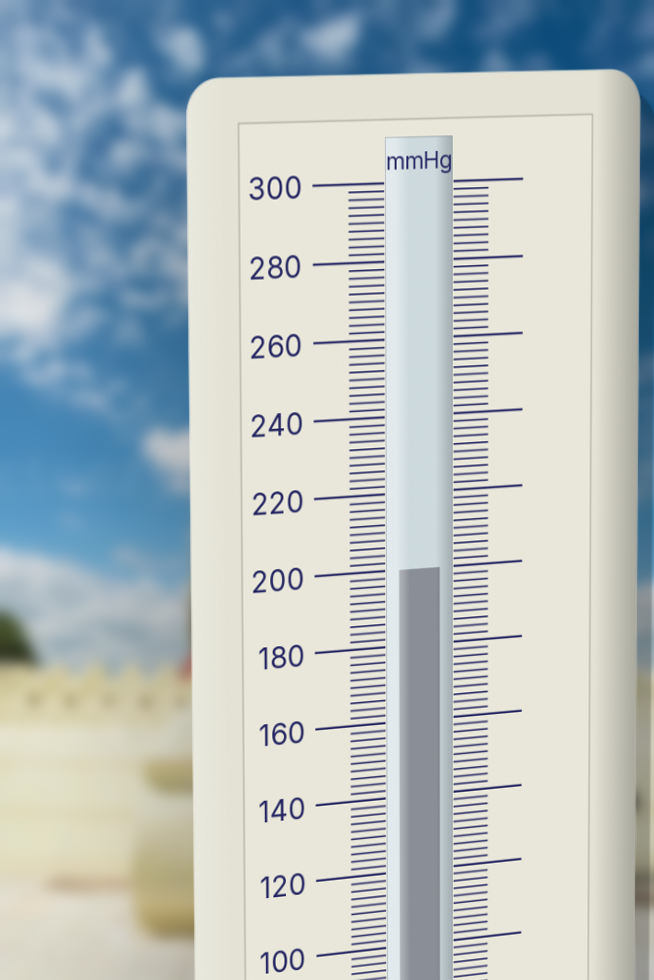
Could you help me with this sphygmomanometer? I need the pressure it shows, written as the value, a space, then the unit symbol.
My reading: 200 mmHg
